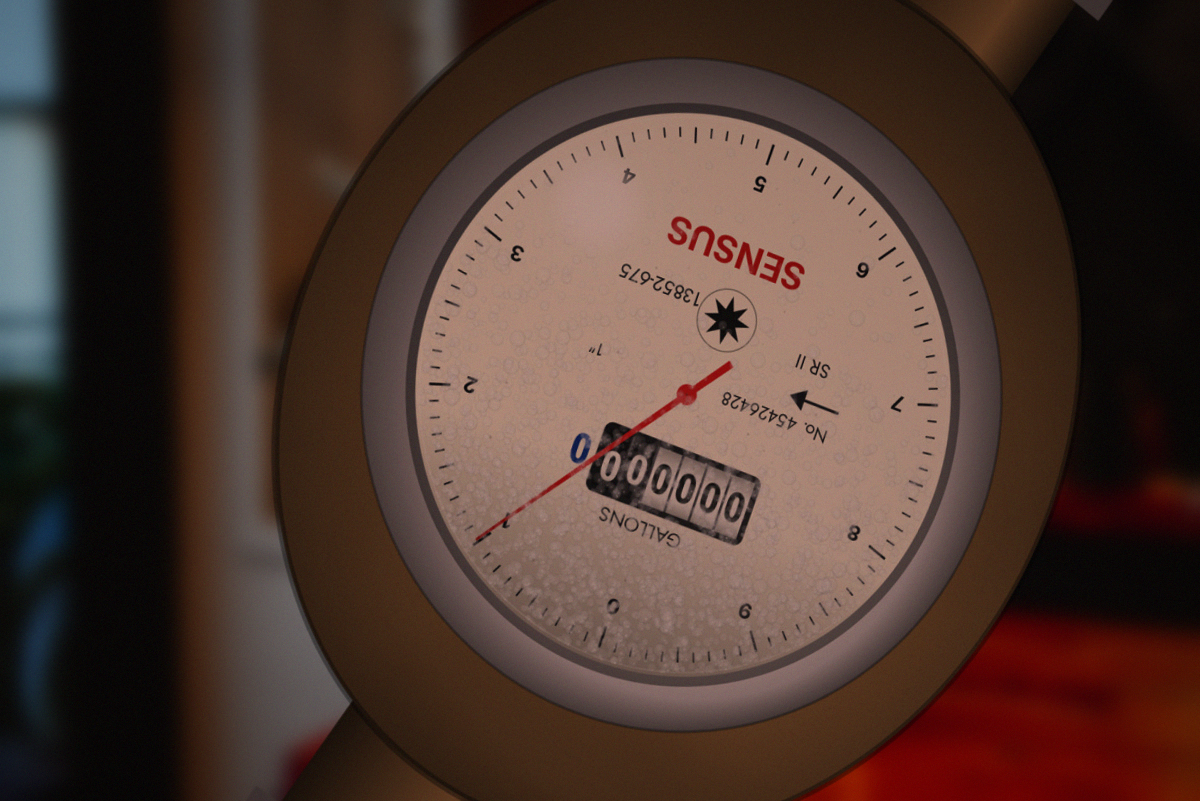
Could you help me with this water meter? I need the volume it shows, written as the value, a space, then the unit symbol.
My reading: 1.0 gal
